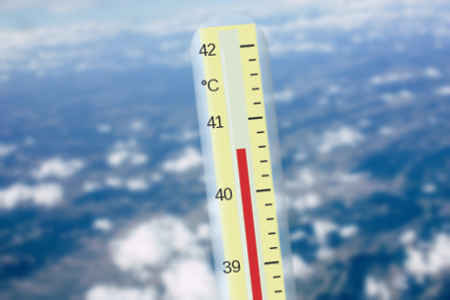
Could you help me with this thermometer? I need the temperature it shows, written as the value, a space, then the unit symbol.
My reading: 40.6 °C
